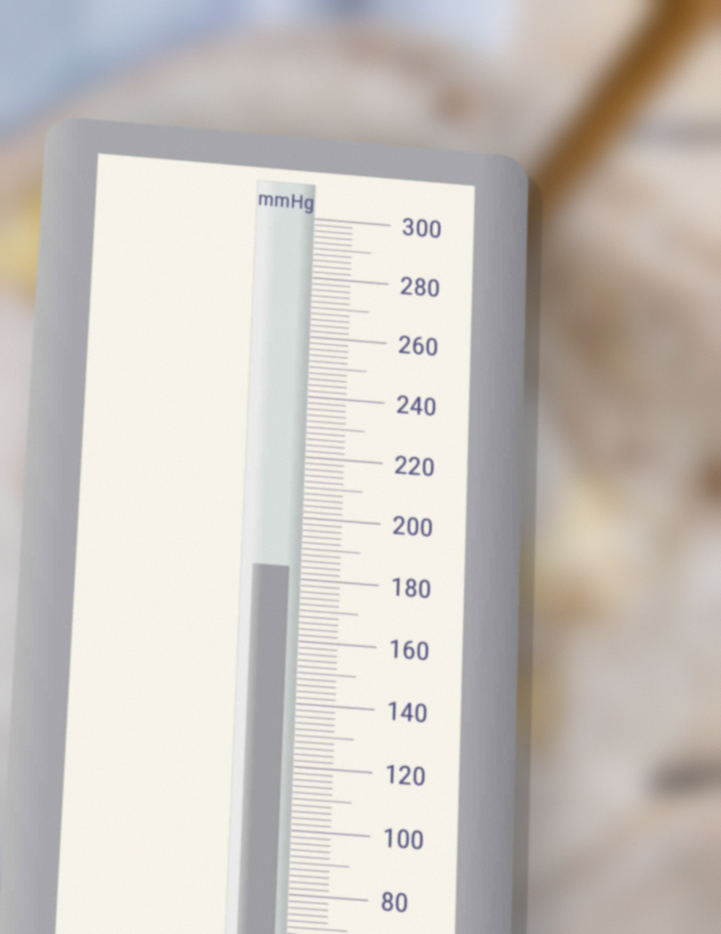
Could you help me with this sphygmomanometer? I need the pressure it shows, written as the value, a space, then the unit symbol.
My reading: 184 mmHg
